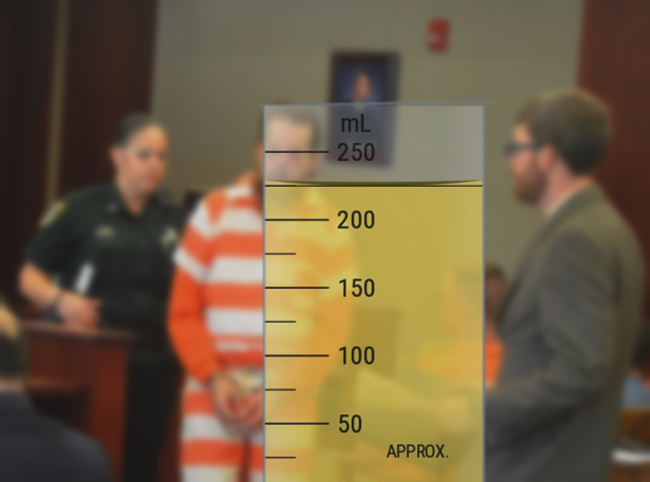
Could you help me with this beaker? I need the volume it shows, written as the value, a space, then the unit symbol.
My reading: 225 mL
